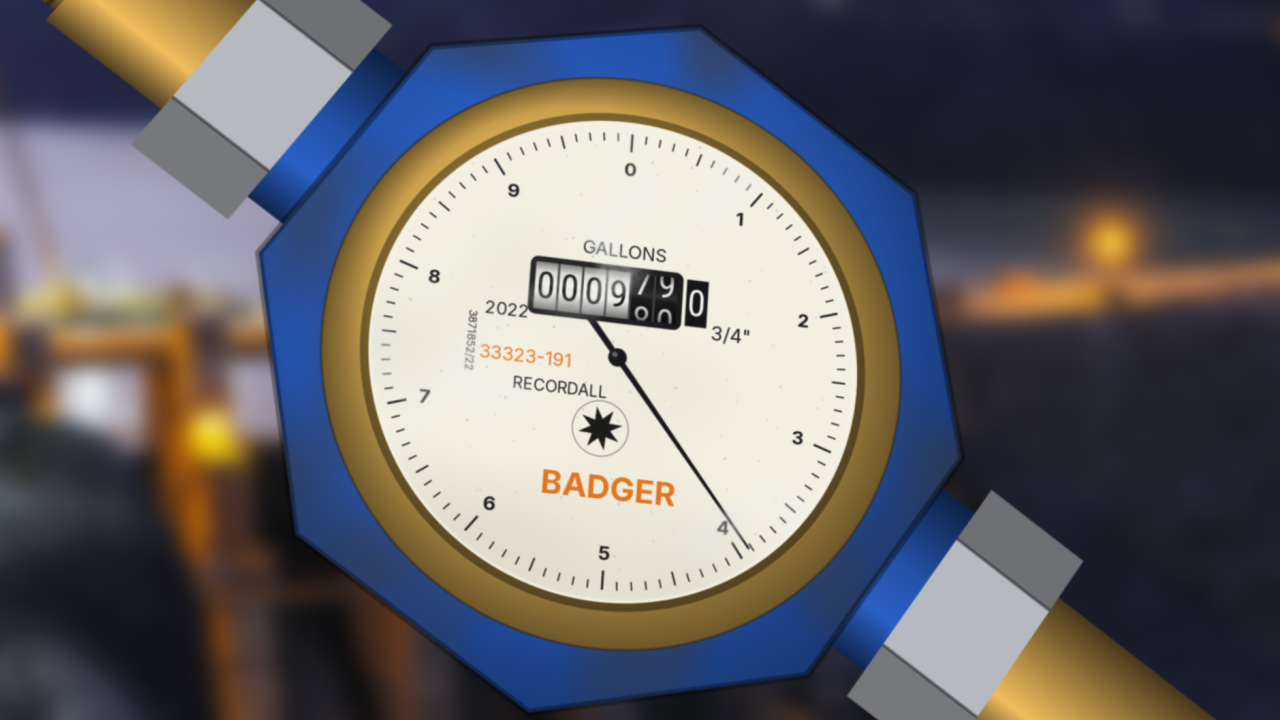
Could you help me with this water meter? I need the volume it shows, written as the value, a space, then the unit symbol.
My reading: 9793.9 gal
